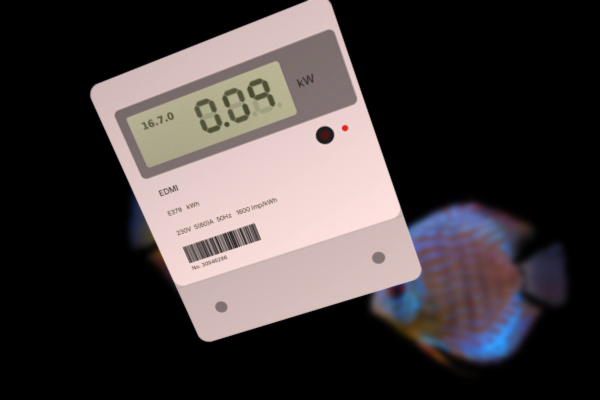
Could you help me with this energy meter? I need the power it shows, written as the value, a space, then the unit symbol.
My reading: 0.09 kW
